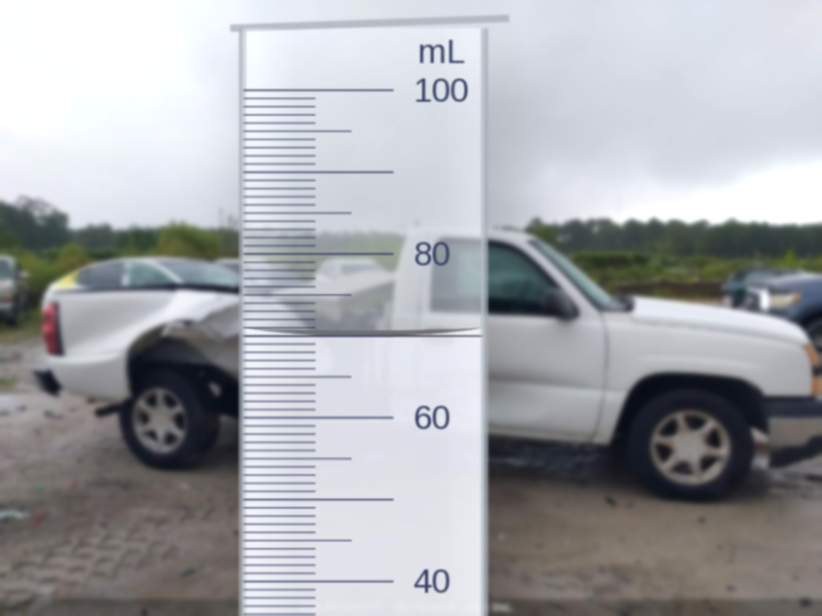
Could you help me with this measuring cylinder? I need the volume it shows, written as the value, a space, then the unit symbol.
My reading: 70 mL
